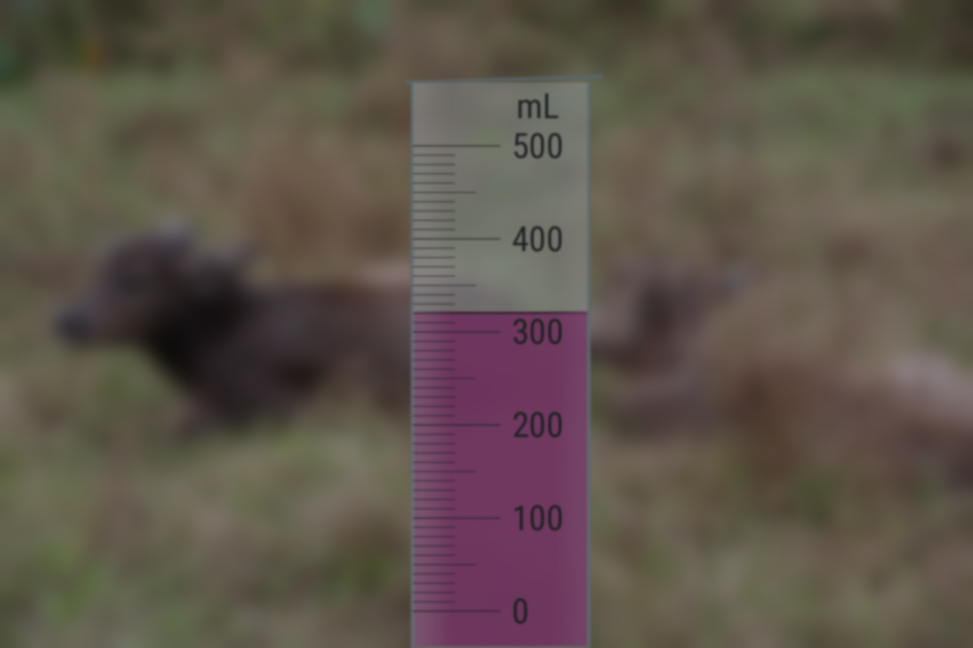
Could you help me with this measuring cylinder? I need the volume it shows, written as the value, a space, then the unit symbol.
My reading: 320 mL
